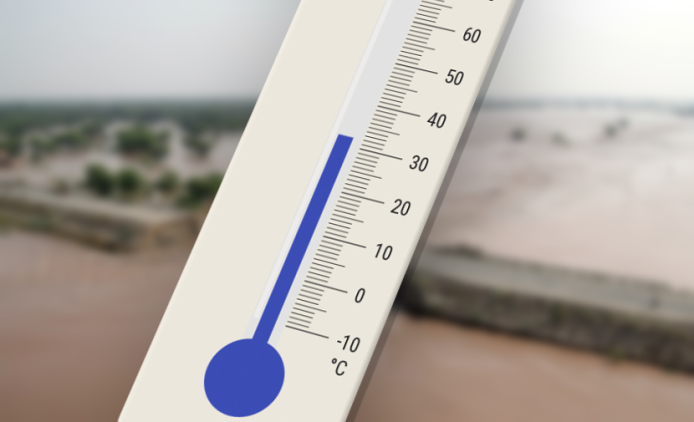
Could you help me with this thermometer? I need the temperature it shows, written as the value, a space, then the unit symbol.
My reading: 32 °C
